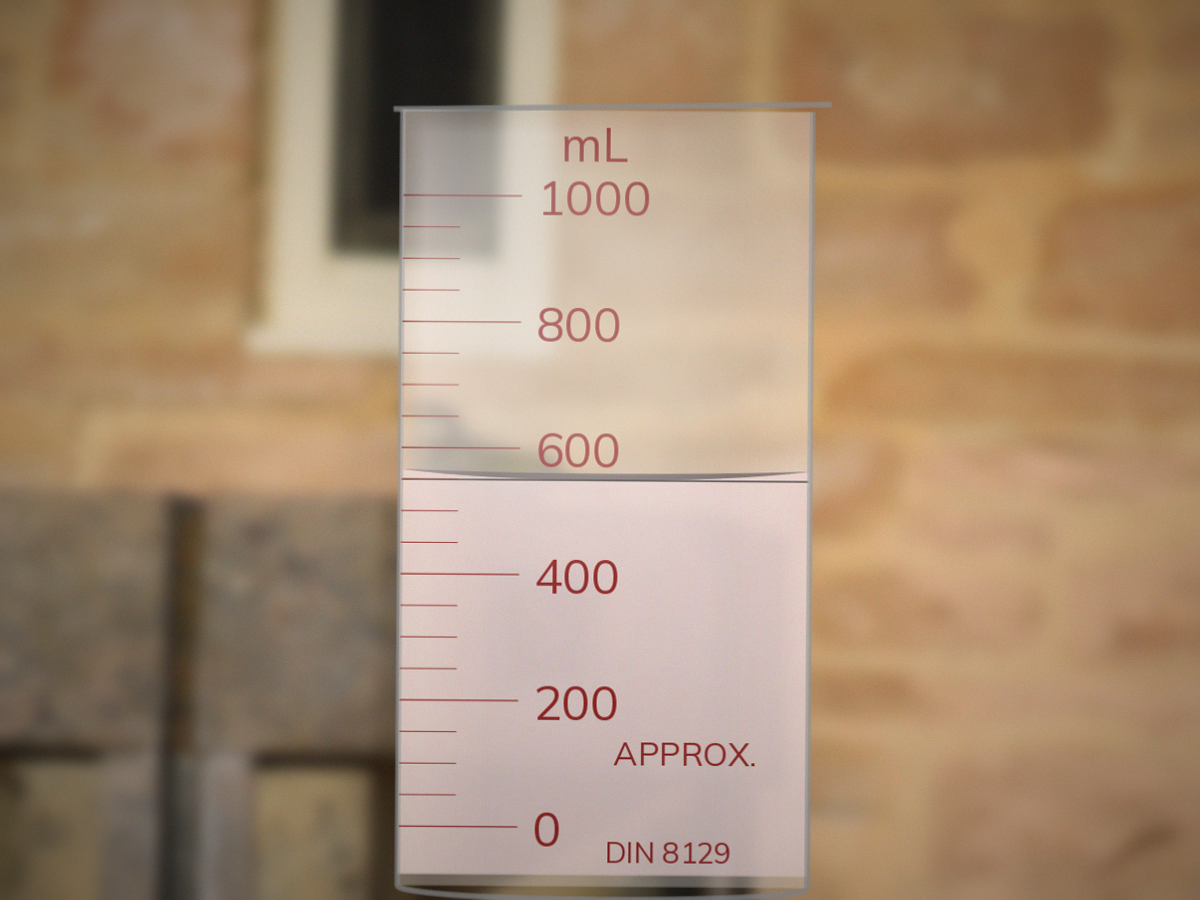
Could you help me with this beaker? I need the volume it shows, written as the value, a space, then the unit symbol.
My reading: 550 mL
